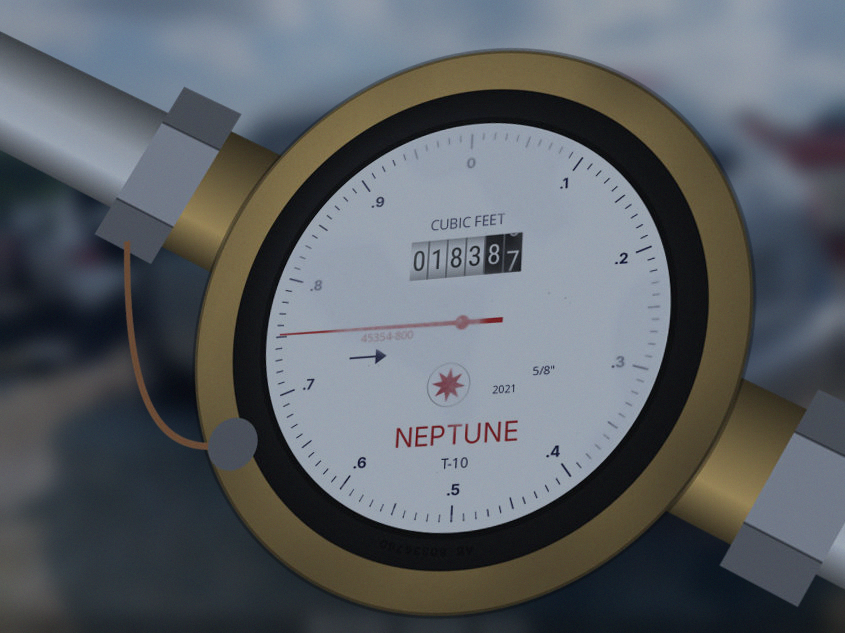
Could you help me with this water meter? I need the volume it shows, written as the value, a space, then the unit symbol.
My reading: 18386.75 ft³
